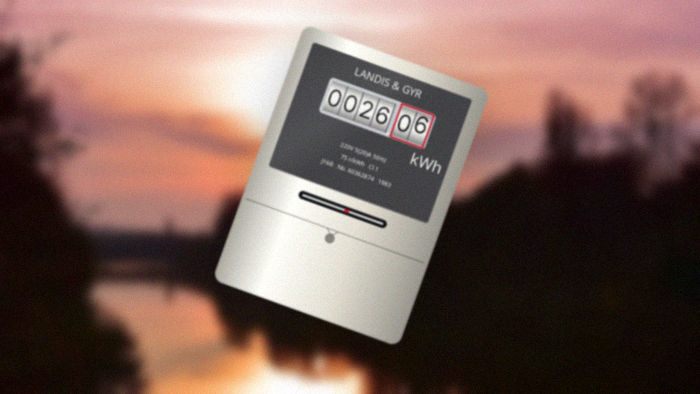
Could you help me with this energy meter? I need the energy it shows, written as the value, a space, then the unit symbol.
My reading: 26.06 kWh
